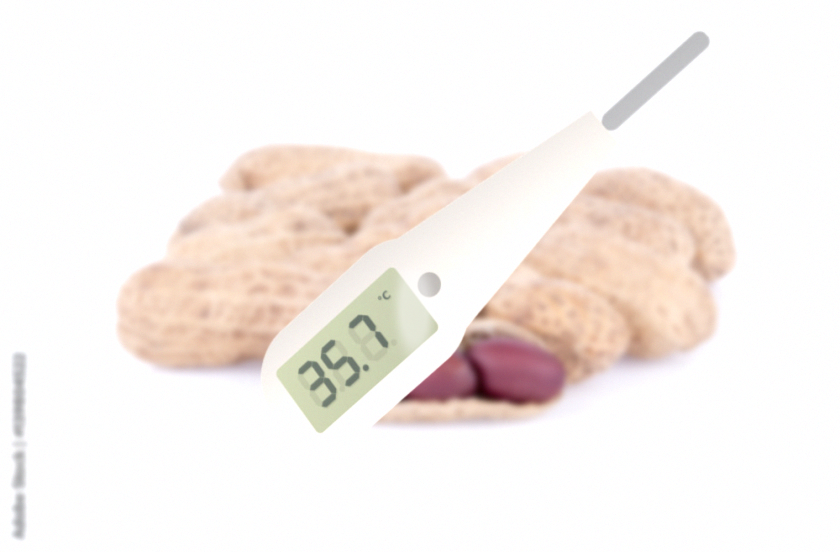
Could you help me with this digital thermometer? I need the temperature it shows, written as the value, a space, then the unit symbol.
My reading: 35.7 °C
